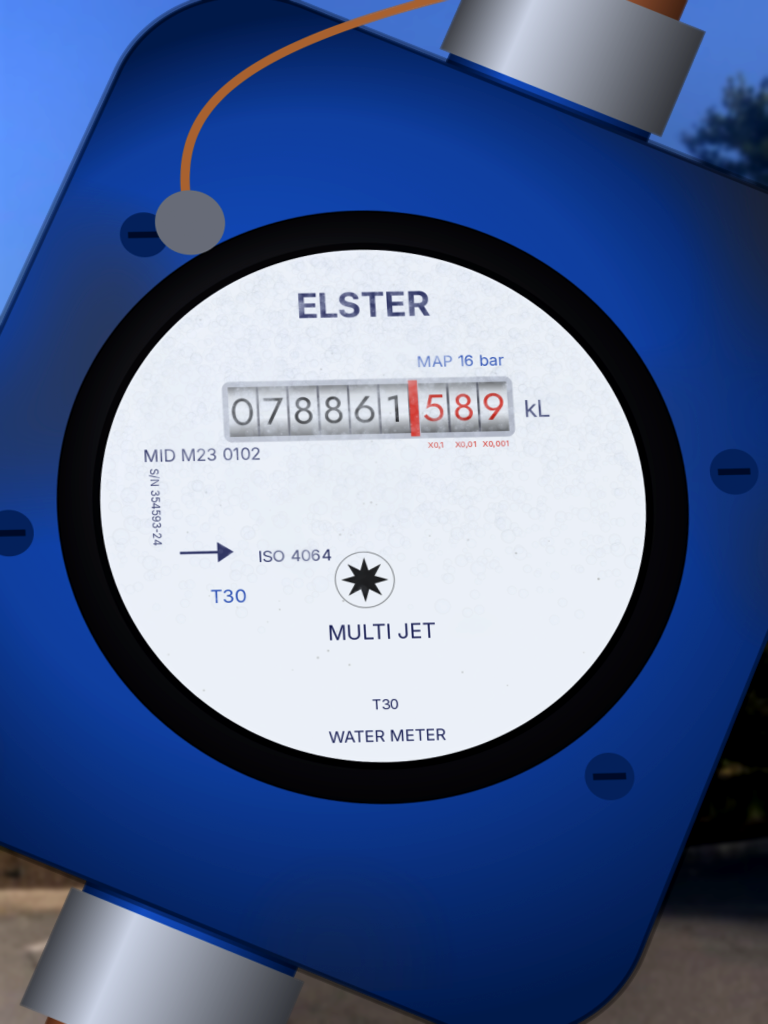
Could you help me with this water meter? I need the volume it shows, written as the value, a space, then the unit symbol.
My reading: 78861.589 kL
